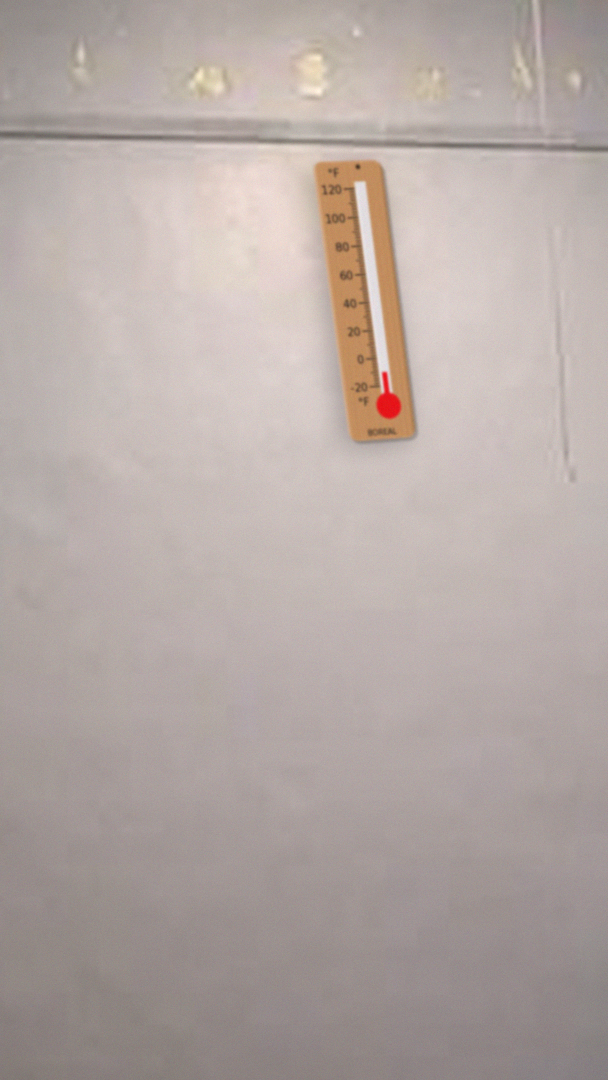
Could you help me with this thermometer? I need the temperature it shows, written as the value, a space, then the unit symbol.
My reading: -10 °F
